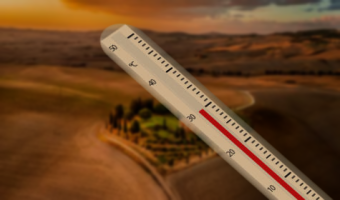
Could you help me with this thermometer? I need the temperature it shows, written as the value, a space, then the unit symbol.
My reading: 30 °C
